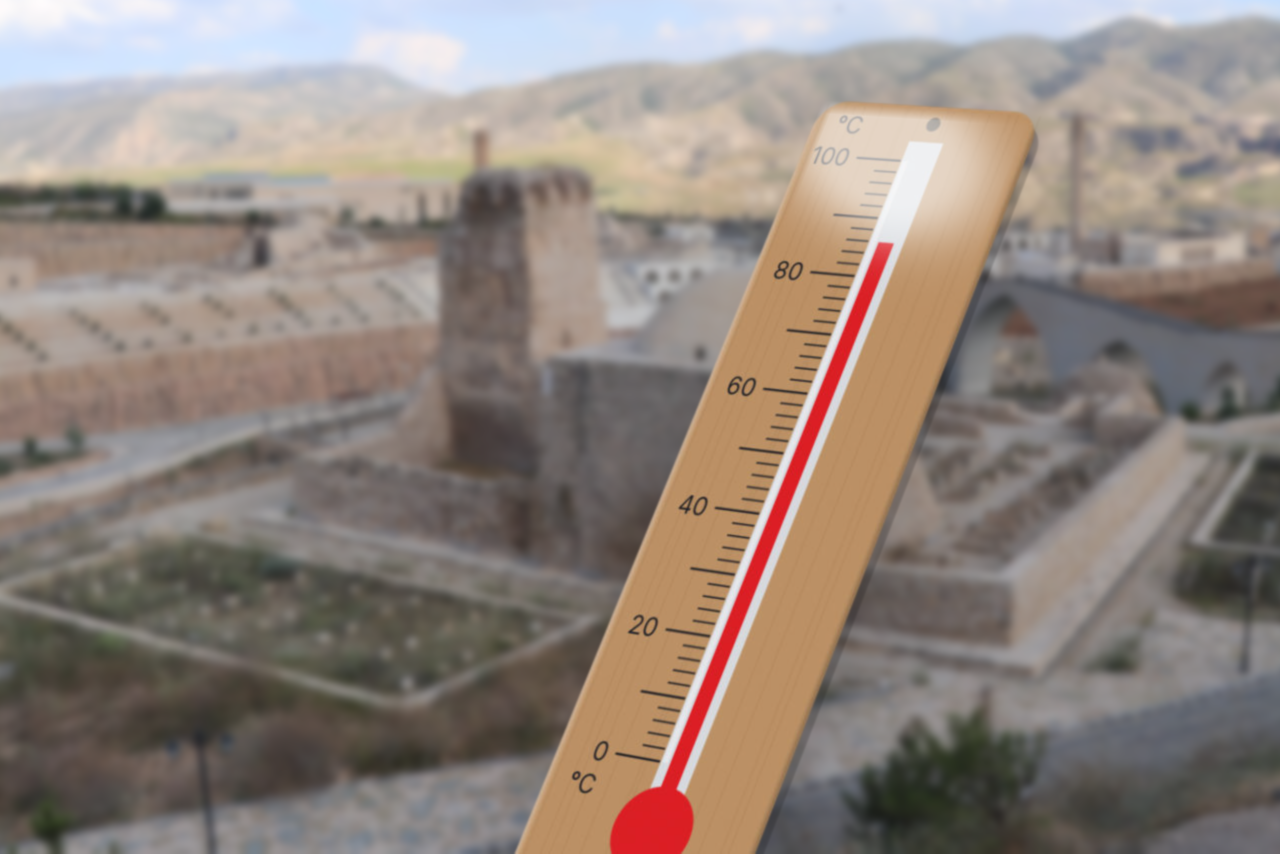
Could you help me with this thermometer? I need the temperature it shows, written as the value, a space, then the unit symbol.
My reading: 86 °C
